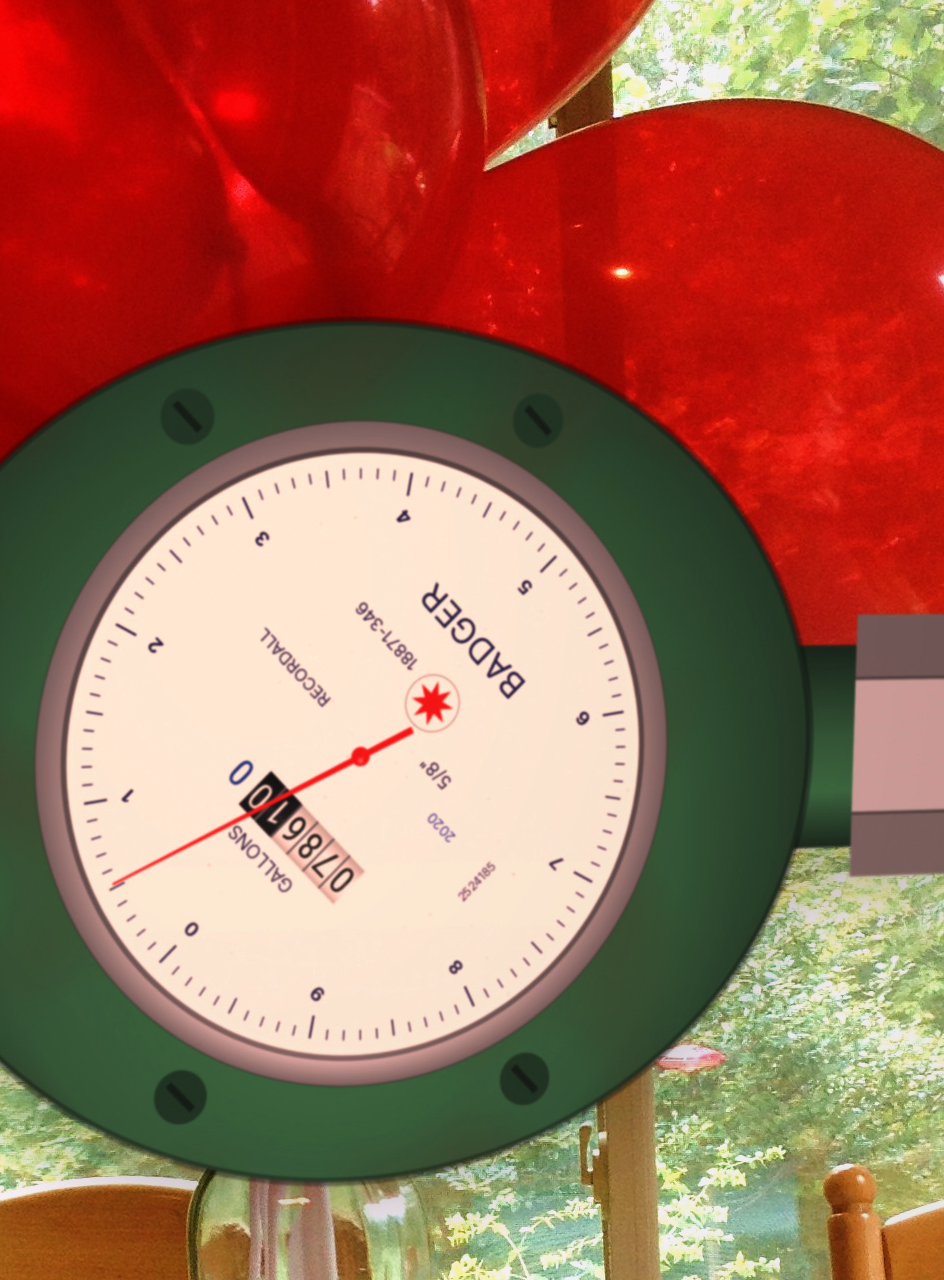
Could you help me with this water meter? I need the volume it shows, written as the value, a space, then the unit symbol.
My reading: 786100.5 gal
